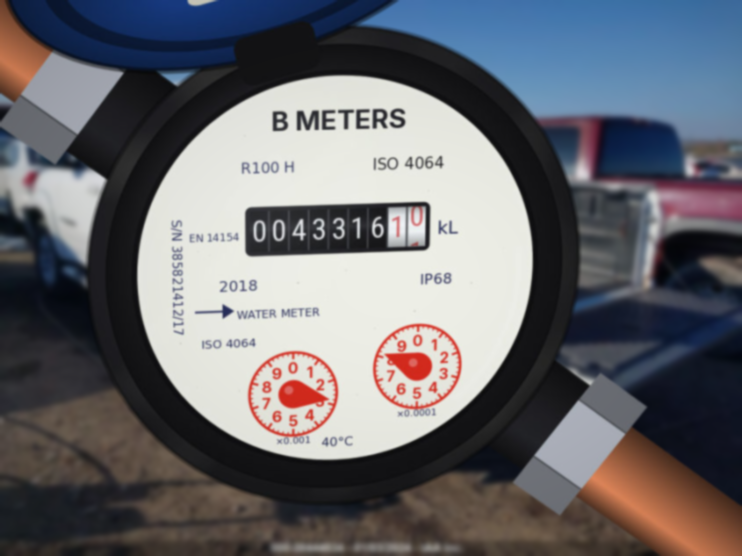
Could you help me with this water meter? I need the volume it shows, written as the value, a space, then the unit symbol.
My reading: 43316.1028 kL
